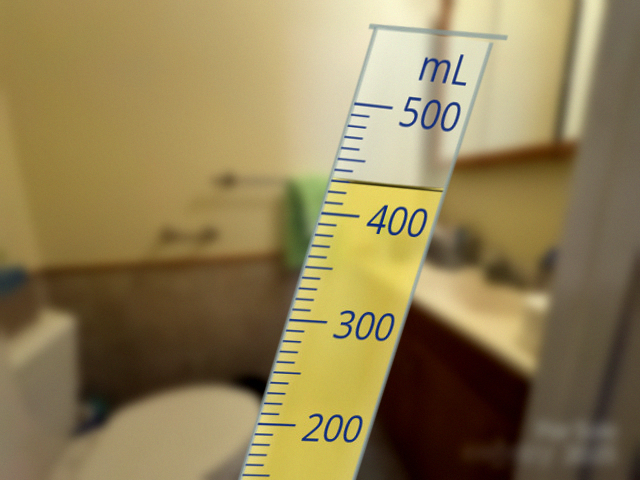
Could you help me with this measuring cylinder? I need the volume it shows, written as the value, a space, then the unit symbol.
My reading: 430 mL
